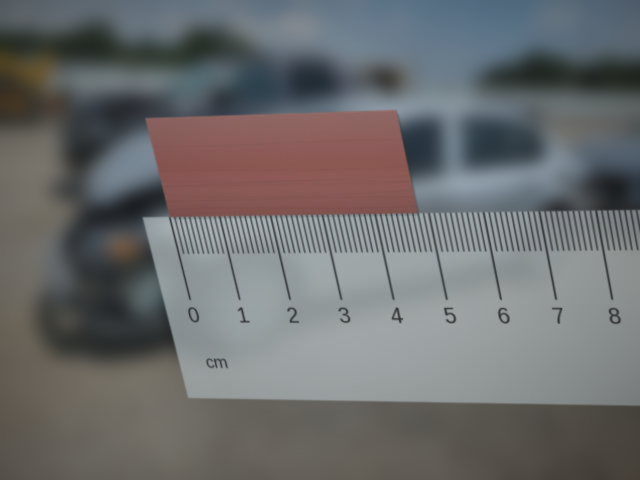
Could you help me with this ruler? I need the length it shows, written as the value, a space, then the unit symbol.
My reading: 4.8 cm
